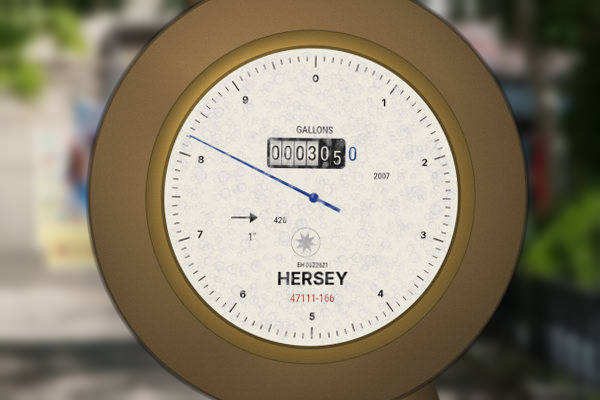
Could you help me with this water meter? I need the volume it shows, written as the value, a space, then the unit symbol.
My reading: 3048.2 gal
